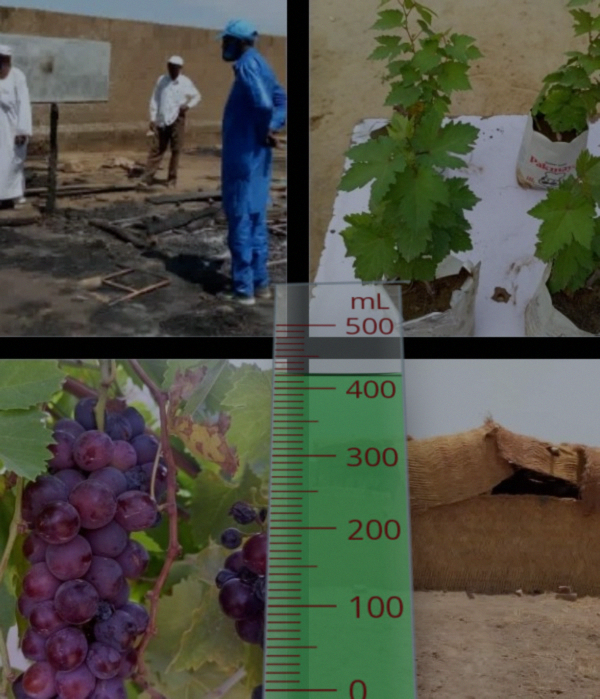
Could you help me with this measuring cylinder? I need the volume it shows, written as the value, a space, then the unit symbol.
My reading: 420 mL
